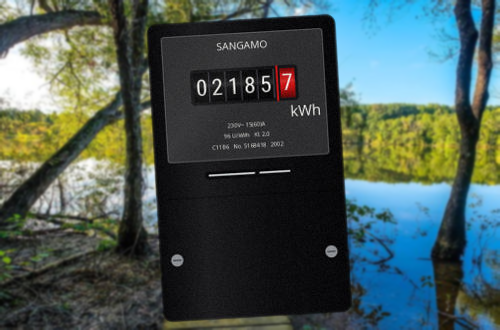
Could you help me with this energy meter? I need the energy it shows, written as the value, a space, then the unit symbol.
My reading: 2185.7 kWh
